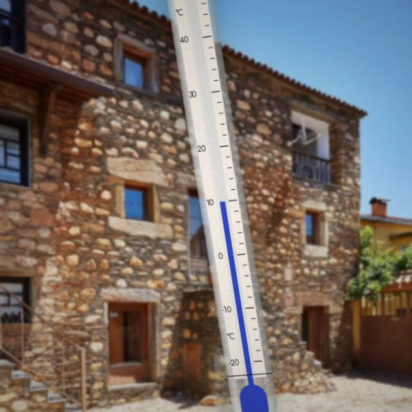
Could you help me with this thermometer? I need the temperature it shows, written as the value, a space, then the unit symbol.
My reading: 10 °C
